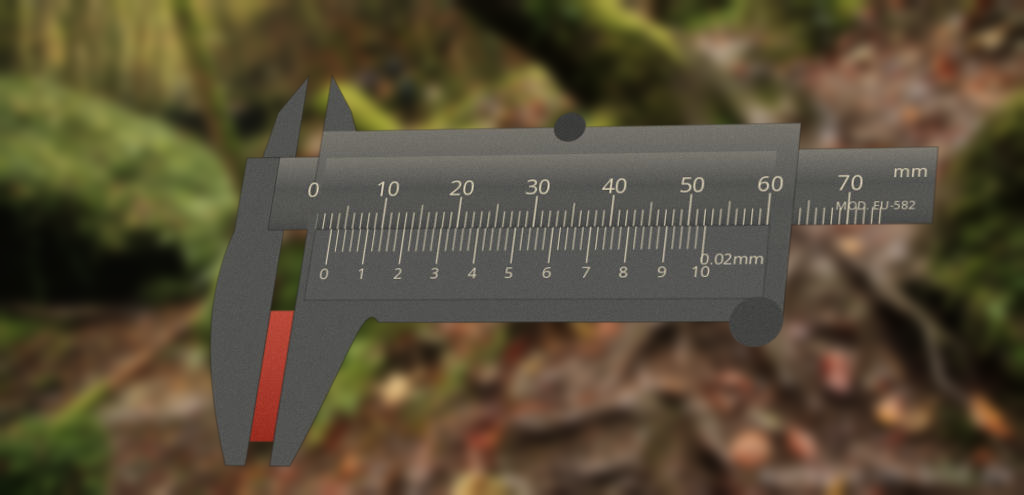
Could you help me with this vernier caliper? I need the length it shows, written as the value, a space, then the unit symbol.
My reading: 3.2 mm
